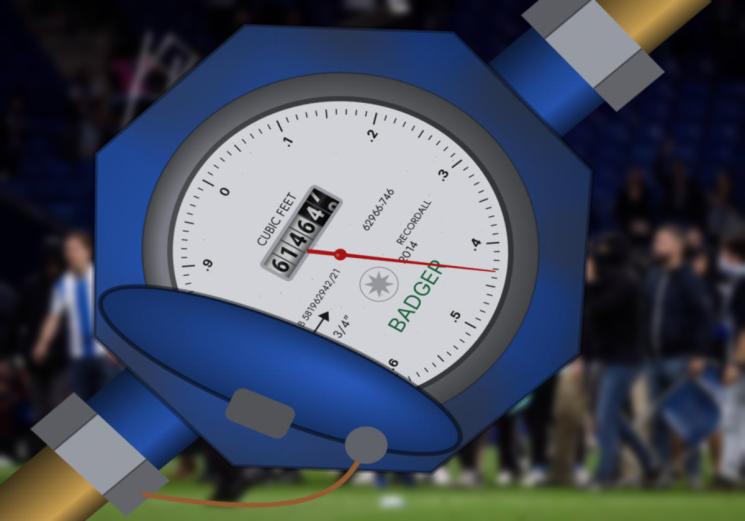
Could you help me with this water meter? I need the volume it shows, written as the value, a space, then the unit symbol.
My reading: 614647.43 ft³
